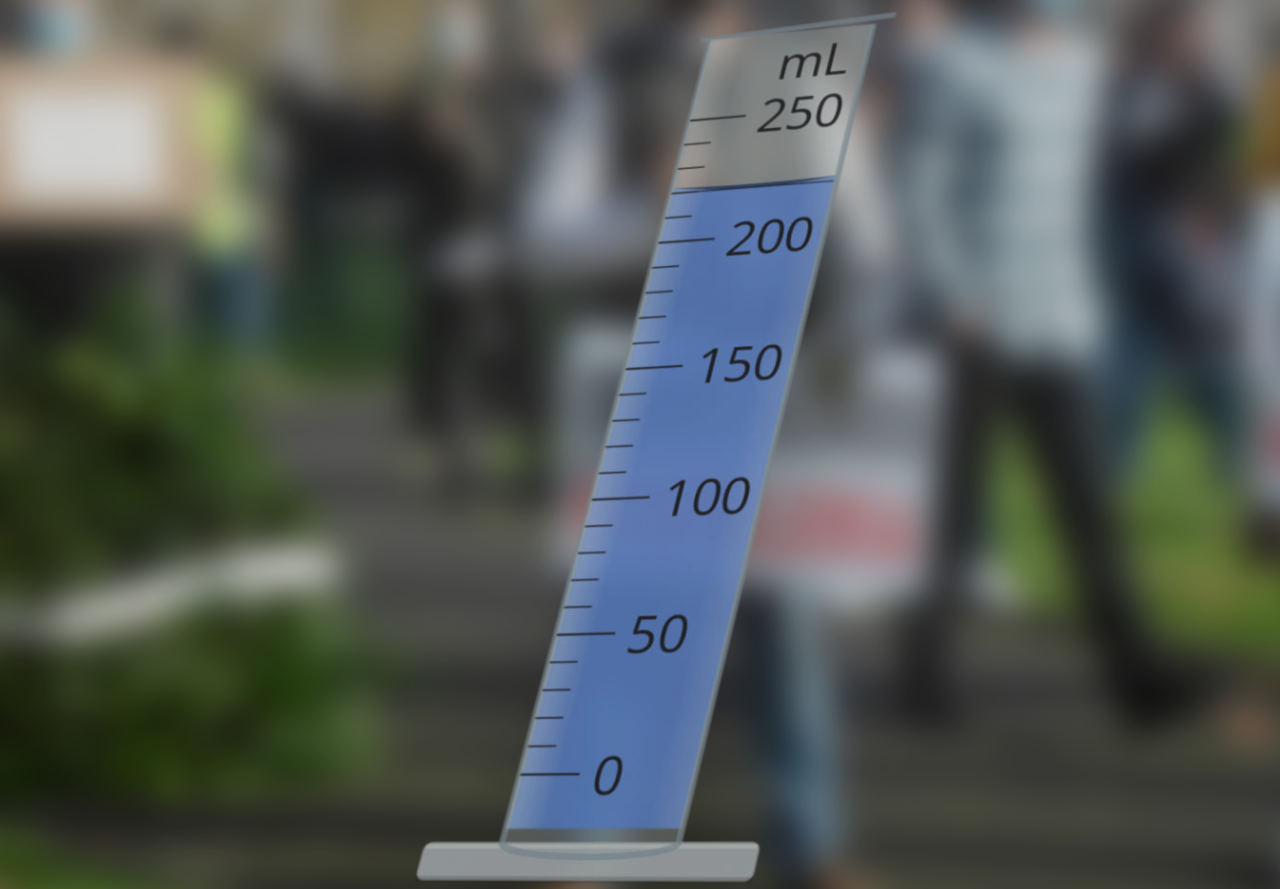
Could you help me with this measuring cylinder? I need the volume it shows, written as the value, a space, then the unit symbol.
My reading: 220 mL
